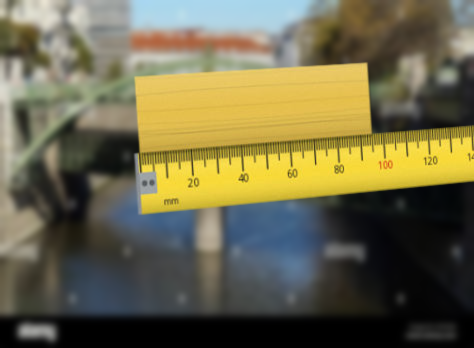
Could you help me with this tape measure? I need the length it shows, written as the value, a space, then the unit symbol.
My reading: 95 mm
